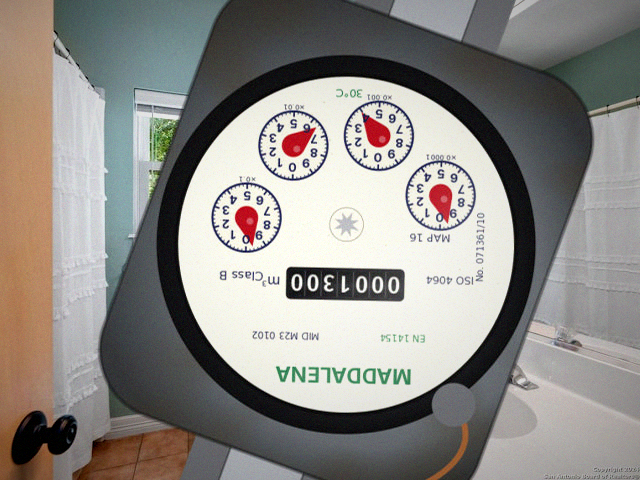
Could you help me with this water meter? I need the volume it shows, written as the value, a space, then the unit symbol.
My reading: 1299.9639 m³
